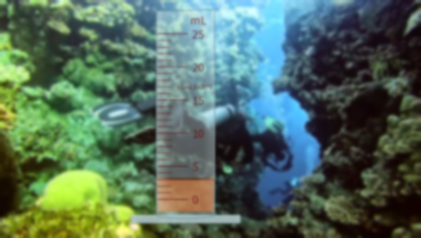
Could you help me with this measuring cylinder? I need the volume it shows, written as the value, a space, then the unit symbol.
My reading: 3 mL
